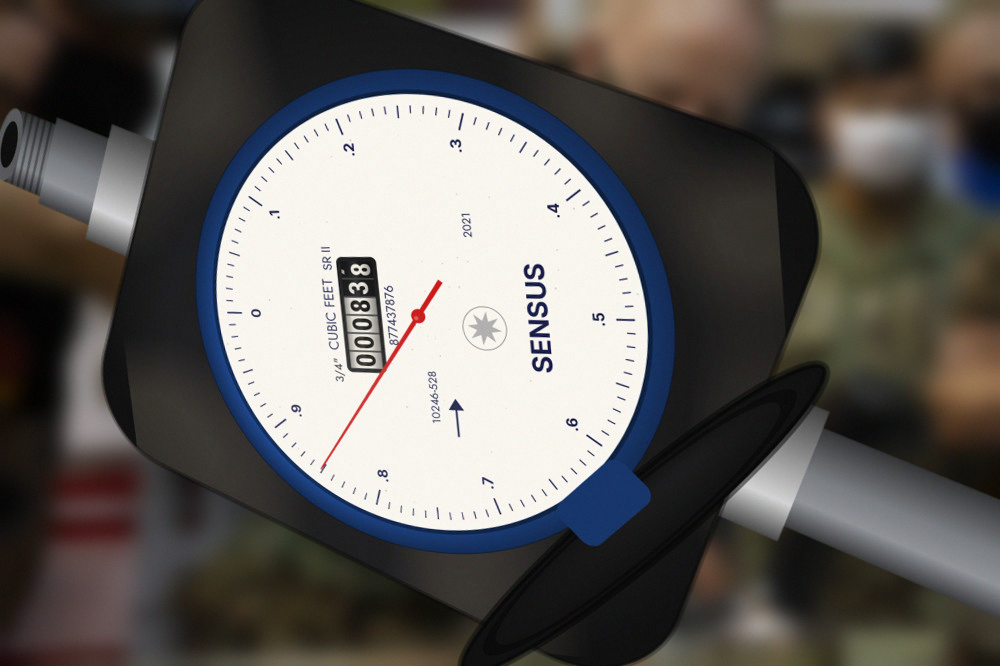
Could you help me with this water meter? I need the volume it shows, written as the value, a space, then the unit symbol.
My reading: 837.85 ft³
